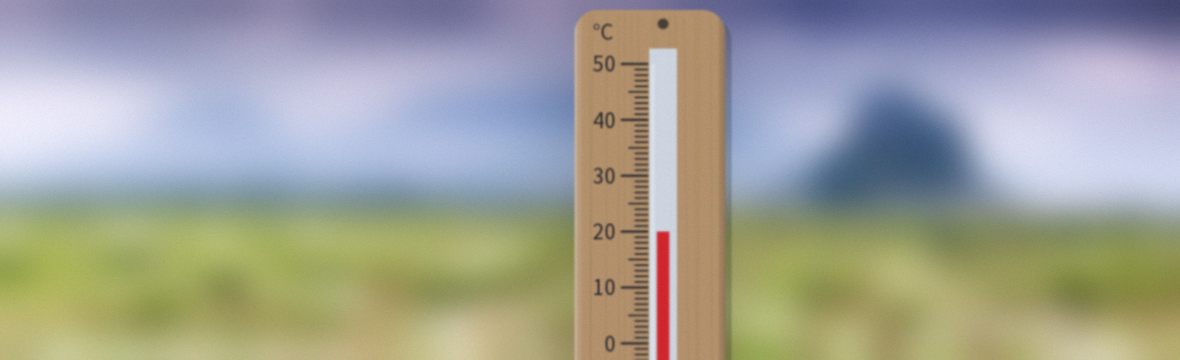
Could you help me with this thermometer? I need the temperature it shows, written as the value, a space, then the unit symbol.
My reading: 20 °C
